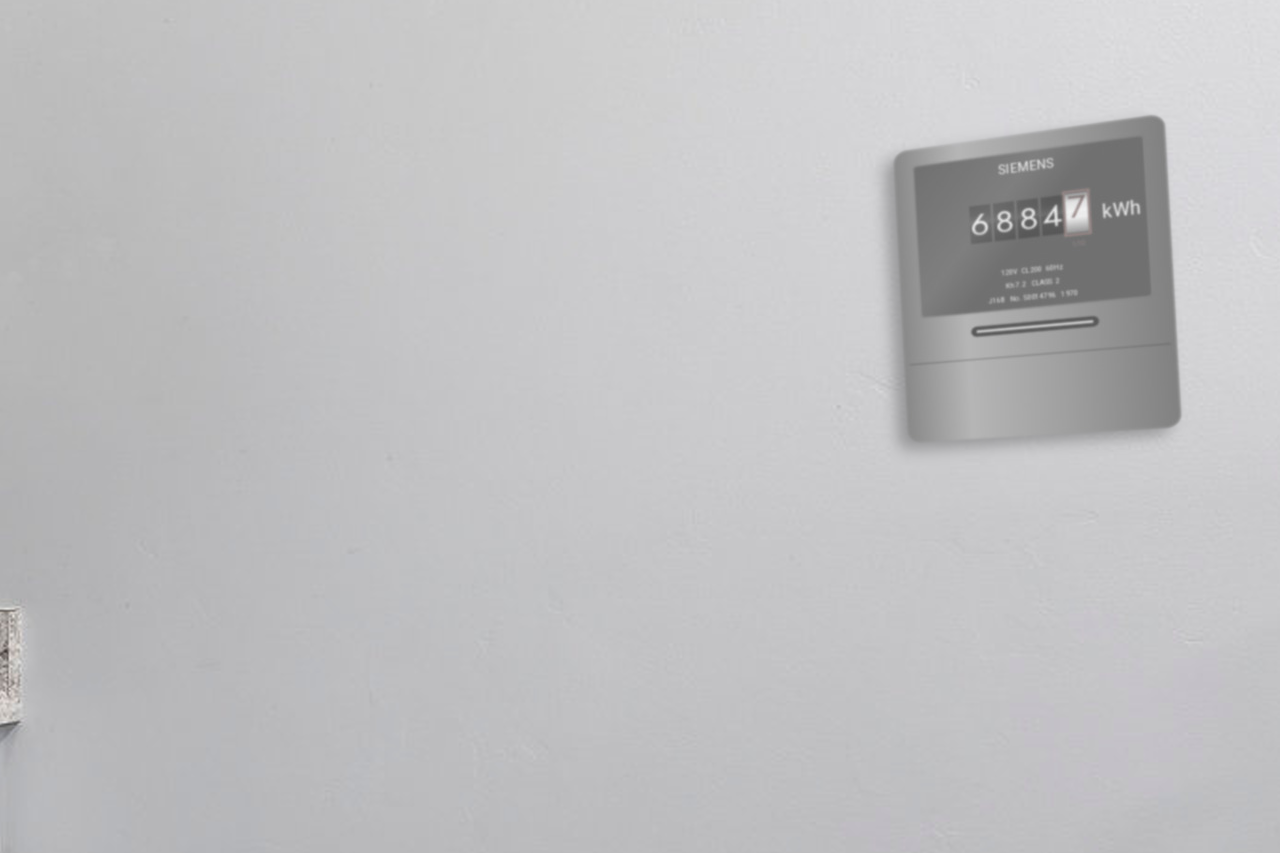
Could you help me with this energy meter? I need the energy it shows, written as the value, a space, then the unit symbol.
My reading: 6884.7 kWh
